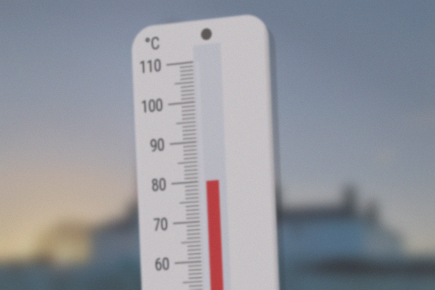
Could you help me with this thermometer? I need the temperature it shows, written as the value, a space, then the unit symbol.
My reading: 80 °C
